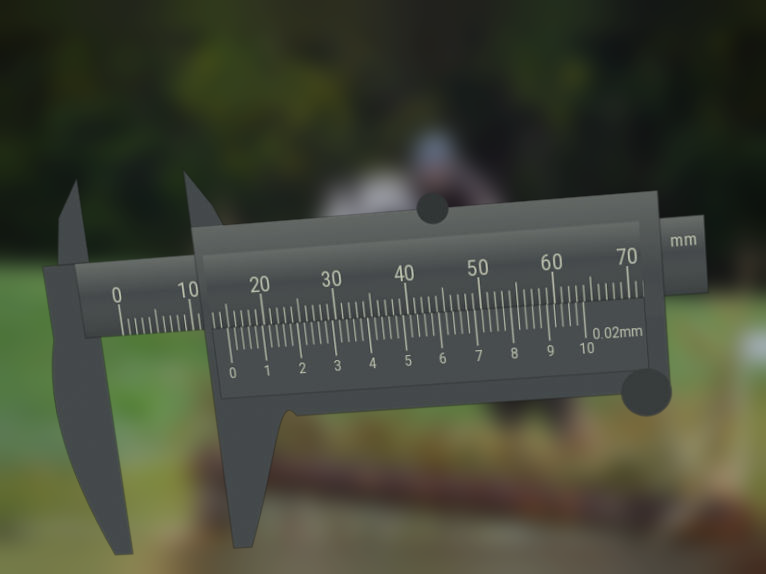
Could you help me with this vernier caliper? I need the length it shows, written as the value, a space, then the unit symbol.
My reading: 14.8 mm
